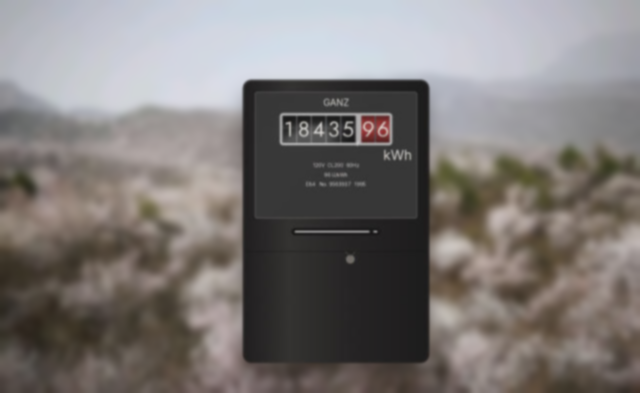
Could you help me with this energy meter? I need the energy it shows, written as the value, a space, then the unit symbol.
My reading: 18435.96 kWh
